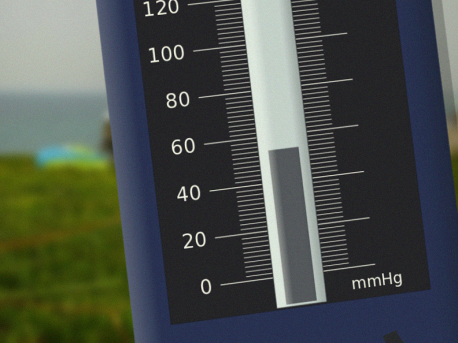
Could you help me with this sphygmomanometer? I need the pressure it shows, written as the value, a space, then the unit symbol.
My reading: 54 mmHg
